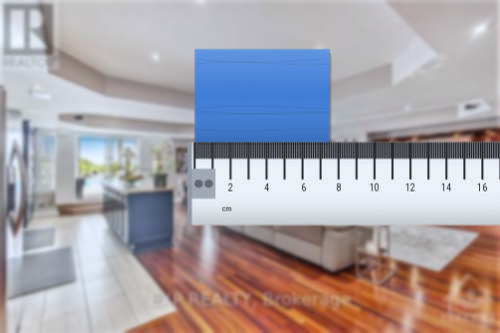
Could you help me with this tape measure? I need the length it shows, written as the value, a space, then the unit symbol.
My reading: 7.5 cm
